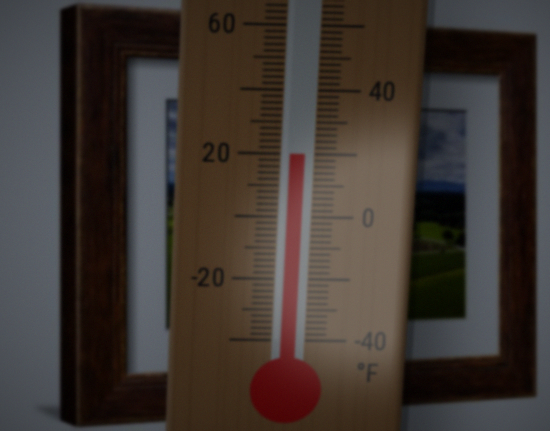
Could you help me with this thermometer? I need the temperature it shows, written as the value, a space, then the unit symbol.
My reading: 20 °F
